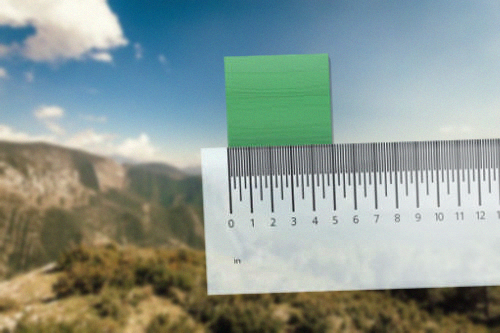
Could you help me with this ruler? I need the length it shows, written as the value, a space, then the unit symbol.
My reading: 5 in
